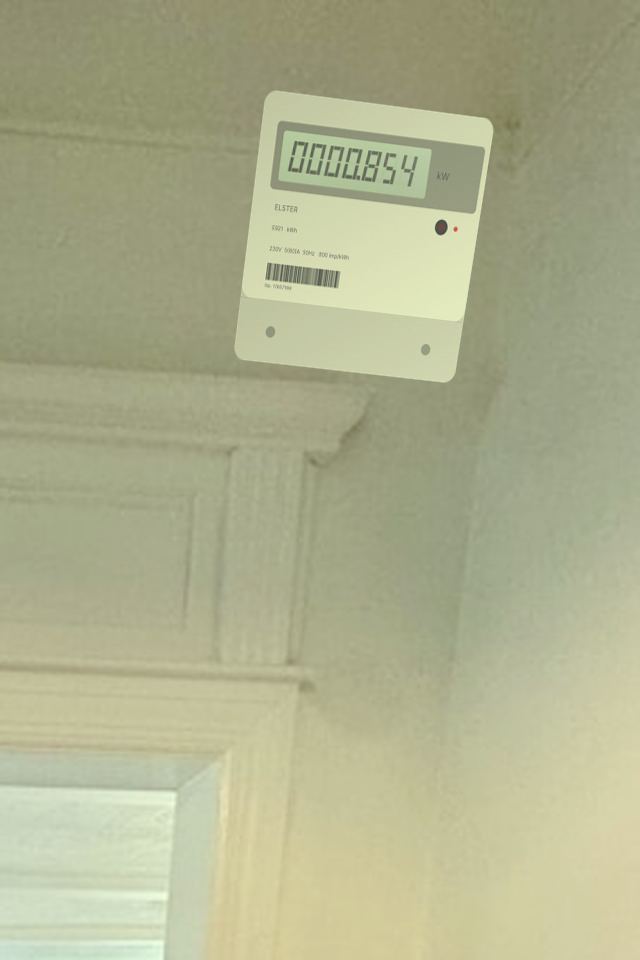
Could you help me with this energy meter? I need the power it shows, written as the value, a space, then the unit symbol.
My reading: 0.854 kW
